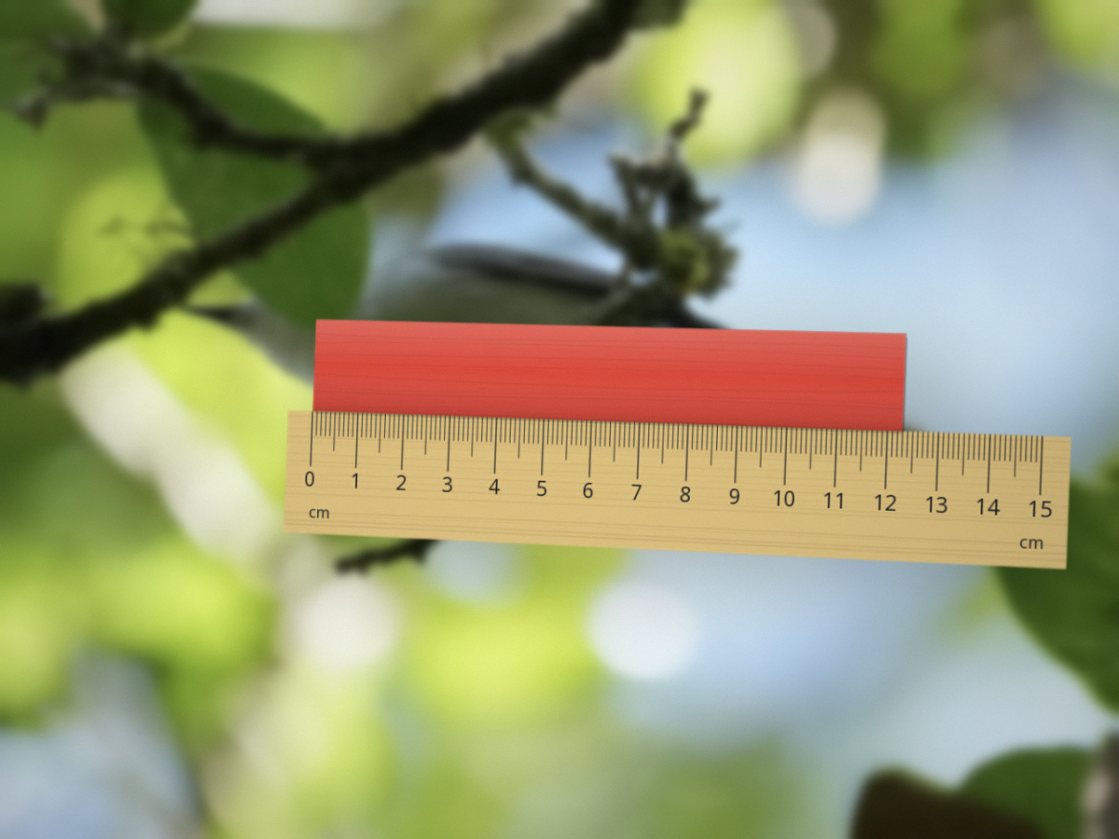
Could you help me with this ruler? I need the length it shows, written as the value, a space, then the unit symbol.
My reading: 12.3 cm
